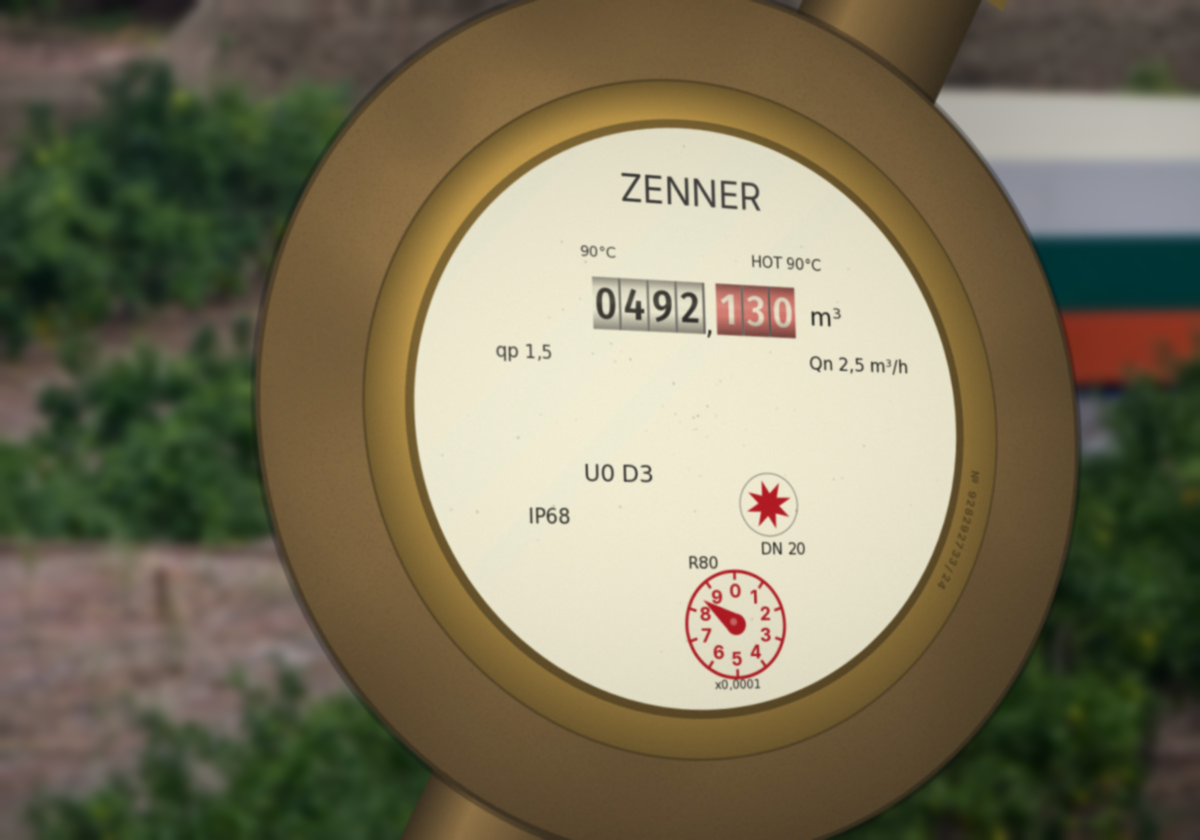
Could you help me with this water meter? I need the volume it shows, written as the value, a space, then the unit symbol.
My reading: 492.1308 m³
